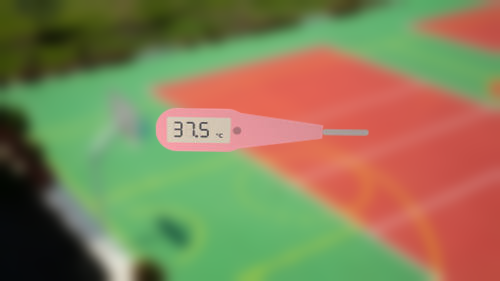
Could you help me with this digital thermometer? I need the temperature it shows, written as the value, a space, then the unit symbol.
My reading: 37.5 °C
